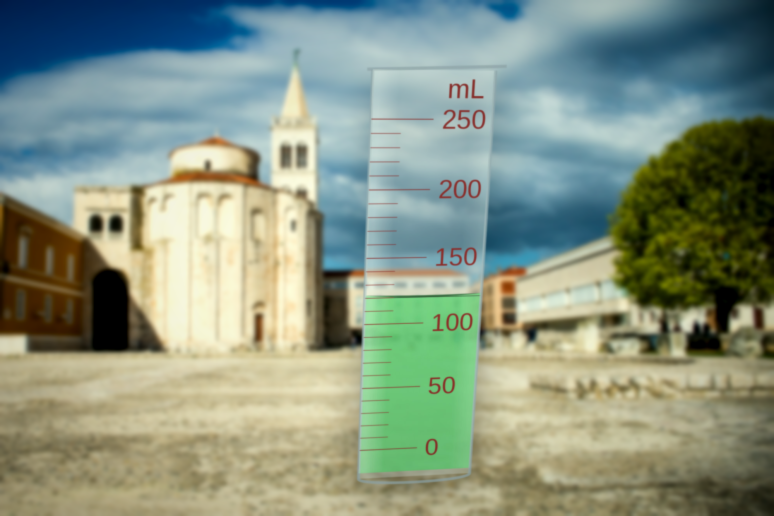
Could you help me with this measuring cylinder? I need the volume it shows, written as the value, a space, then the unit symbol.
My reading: 120 mL
